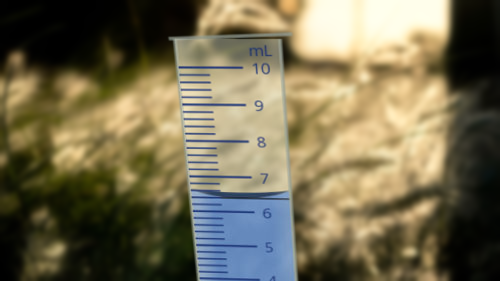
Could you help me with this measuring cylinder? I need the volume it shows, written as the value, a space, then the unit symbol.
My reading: 6.4 mL
